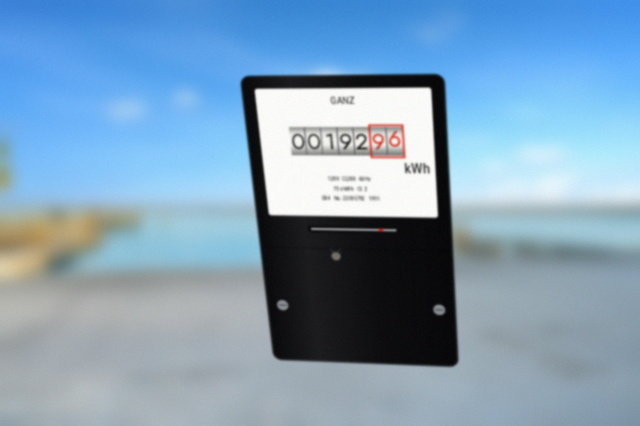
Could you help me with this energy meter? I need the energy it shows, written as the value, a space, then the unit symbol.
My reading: 192.96 kWh
